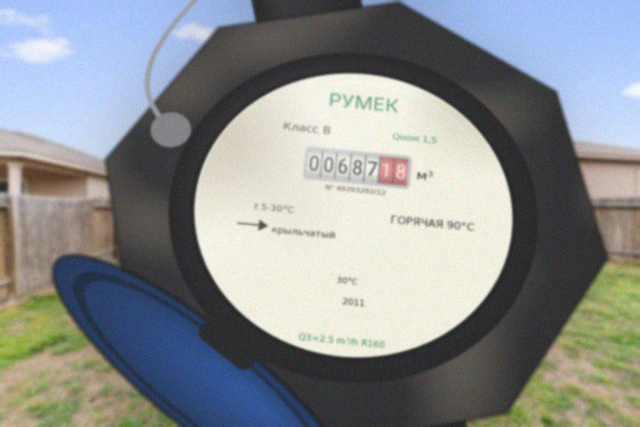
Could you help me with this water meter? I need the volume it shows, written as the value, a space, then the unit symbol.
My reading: 687.18 m³
